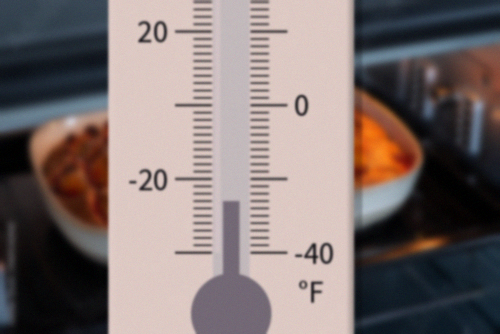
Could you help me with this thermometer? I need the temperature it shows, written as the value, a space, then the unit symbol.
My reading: -26 °F
